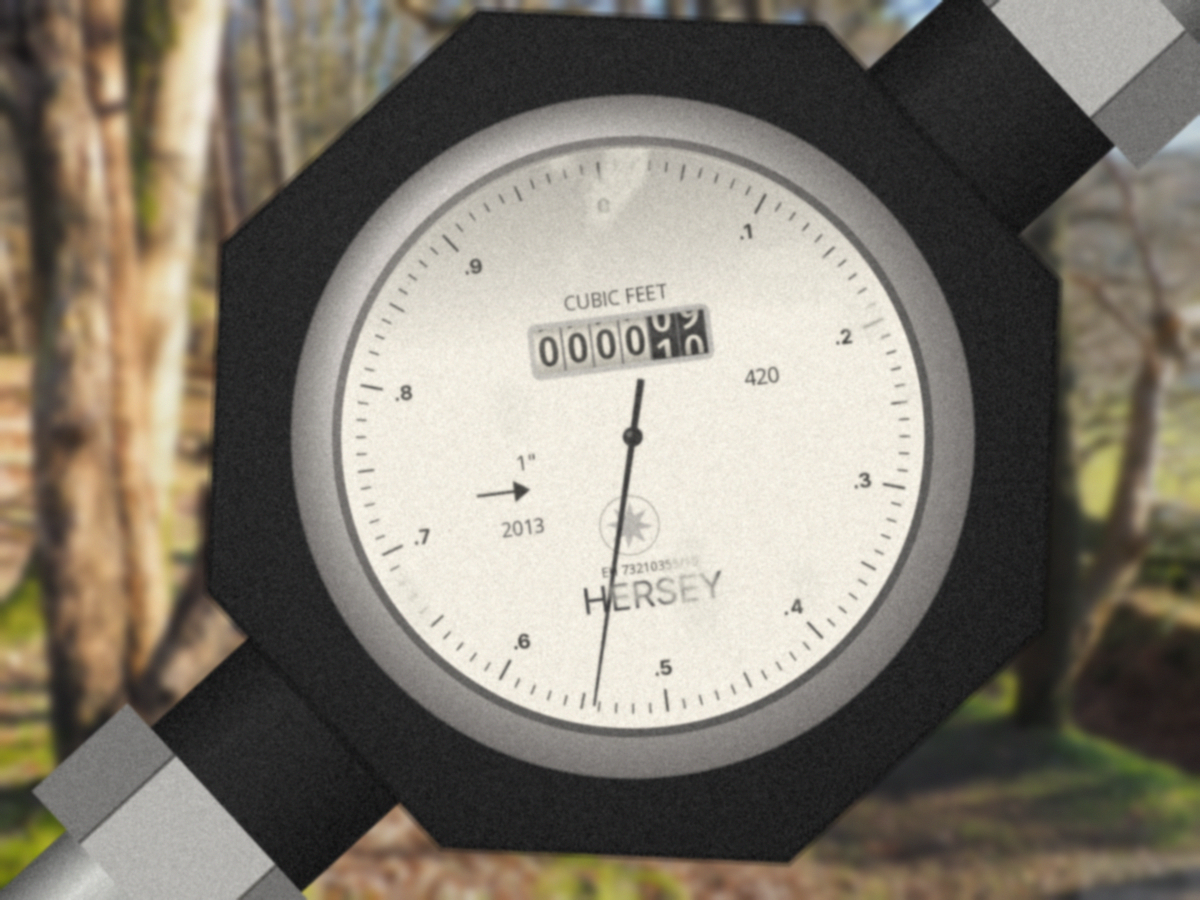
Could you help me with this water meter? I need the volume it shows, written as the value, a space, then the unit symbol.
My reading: 9.54 ft³
